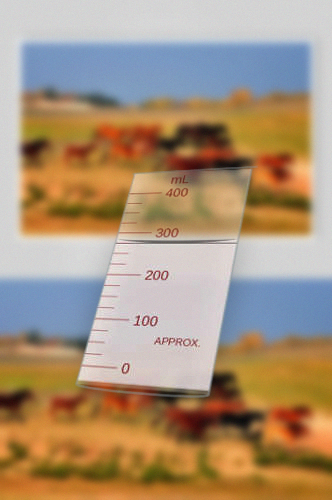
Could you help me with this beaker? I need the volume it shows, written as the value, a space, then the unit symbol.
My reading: 275 mL
